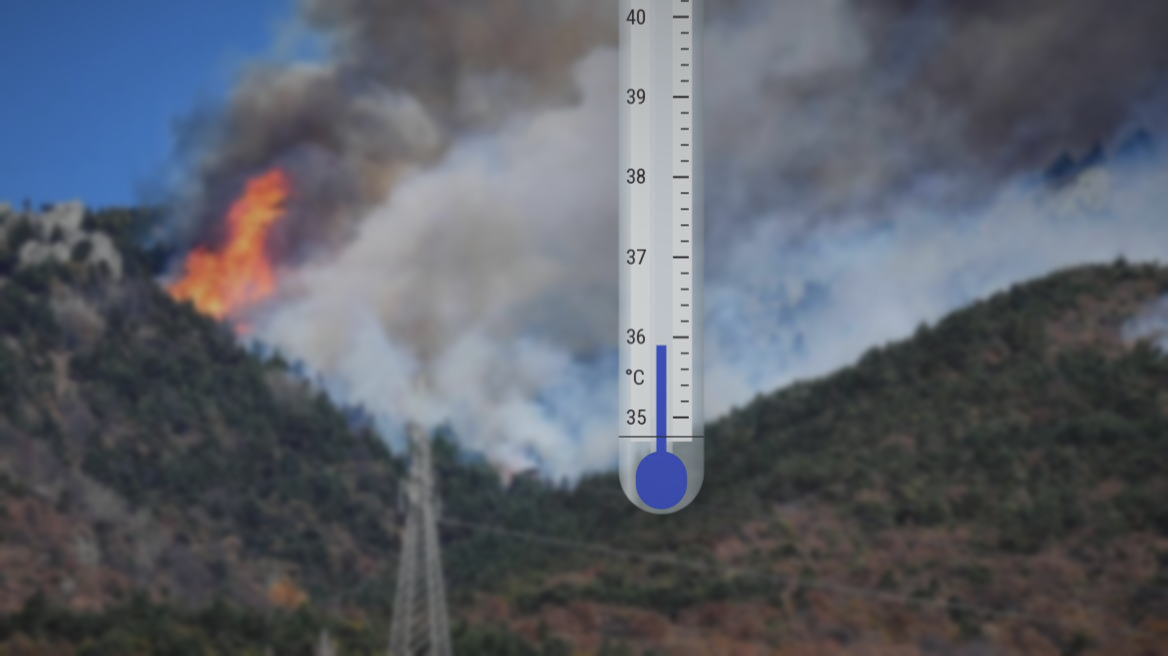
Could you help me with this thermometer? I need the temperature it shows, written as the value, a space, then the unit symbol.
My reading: 35.9 °C
